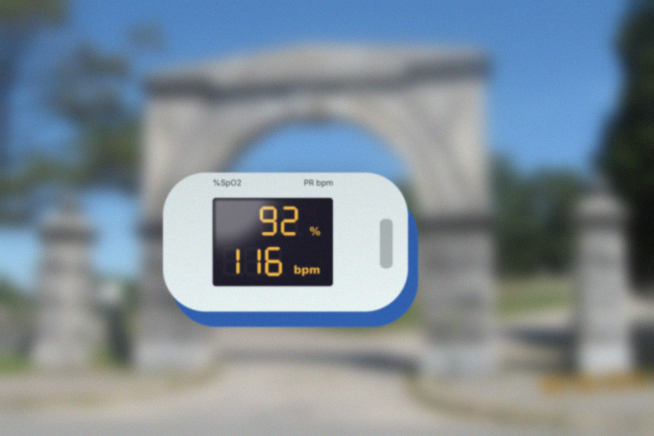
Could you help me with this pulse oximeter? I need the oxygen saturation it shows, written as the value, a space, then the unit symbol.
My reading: 92 %
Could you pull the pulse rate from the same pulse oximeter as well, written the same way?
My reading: 116 bpm
